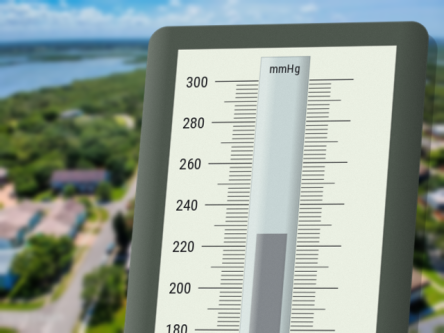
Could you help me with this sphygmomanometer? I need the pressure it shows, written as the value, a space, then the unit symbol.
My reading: 226 mmHg
